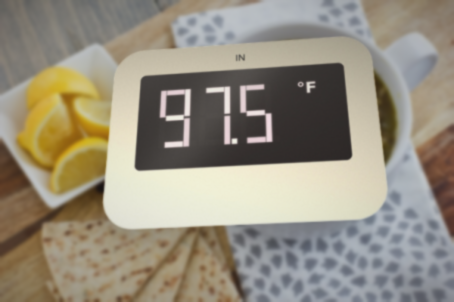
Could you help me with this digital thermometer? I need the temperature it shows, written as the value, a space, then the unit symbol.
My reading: 97.5 °F
